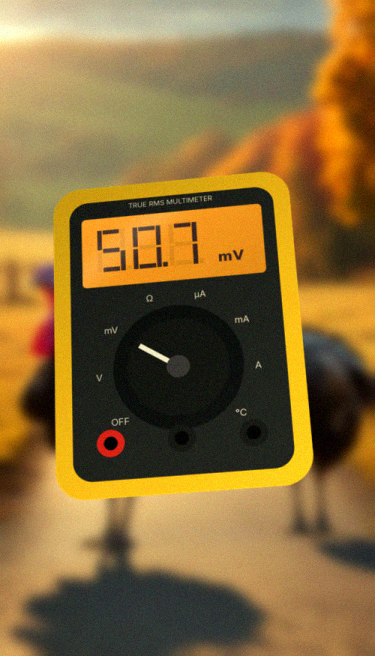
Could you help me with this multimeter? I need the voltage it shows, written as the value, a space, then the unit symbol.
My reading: 50.7 mV
